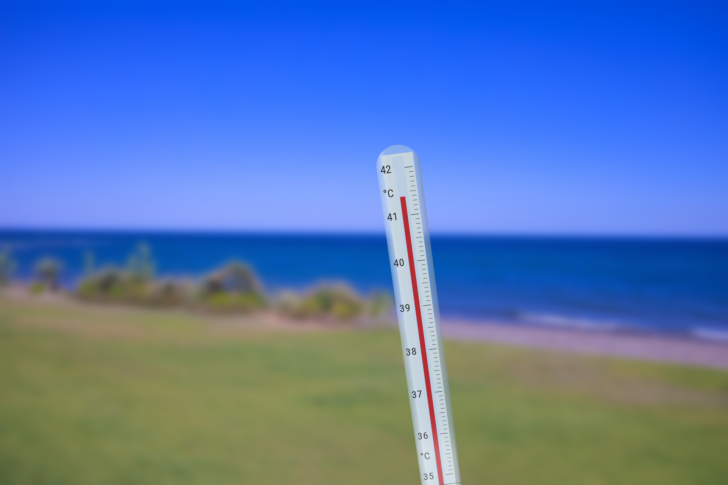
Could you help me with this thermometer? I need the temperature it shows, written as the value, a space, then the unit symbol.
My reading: 41.4 °C
